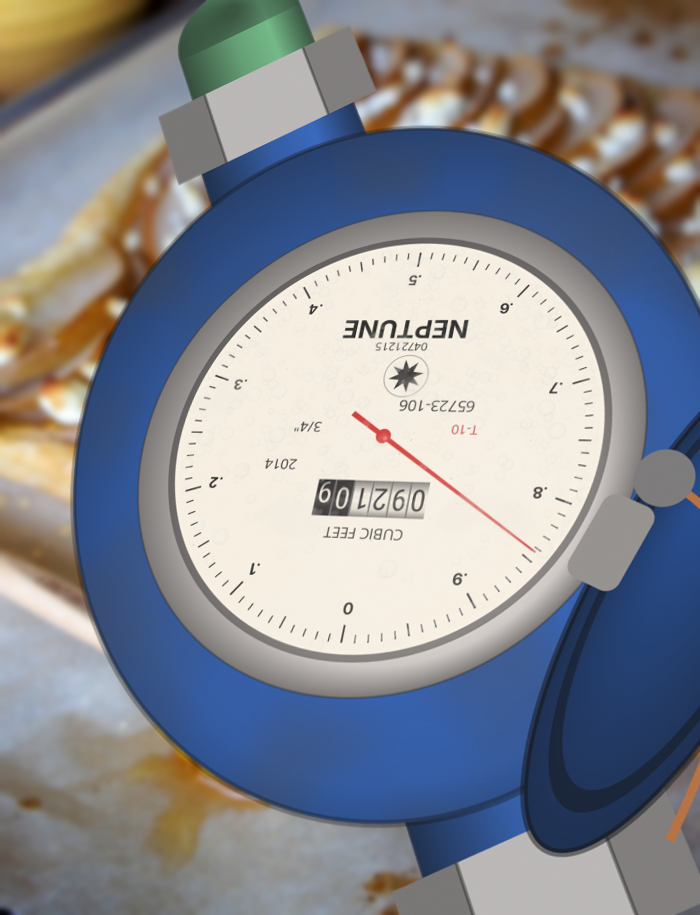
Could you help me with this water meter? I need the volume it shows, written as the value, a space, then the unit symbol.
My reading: 92108.84 ft³
